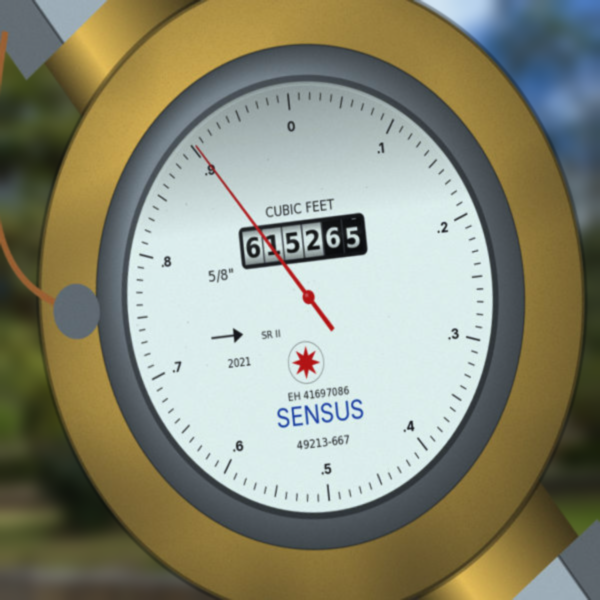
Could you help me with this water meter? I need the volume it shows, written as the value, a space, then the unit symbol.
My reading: 615264.90 ft³
